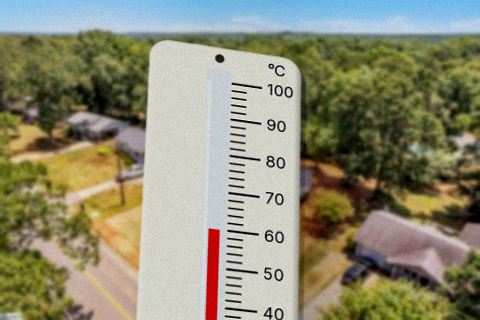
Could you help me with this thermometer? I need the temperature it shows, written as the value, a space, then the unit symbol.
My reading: 60 °C
